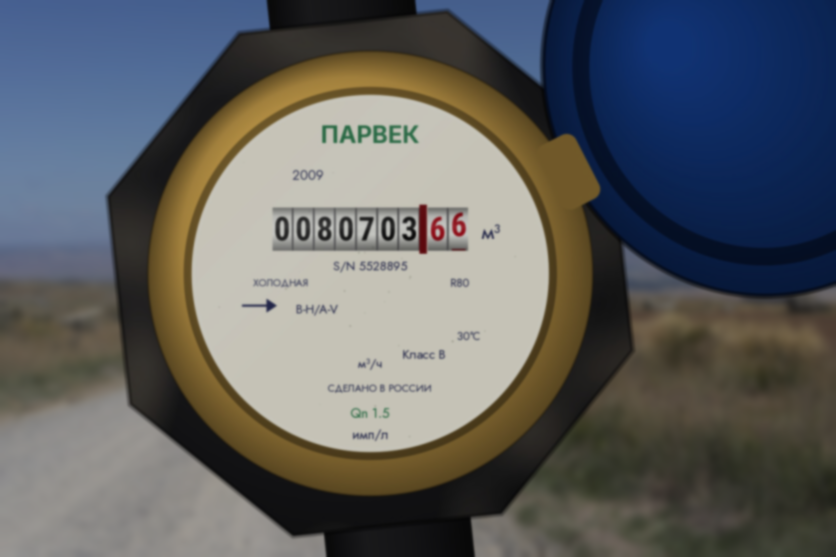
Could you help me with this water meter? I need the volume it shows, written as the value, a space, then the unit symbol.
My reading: 80703.66 m³
